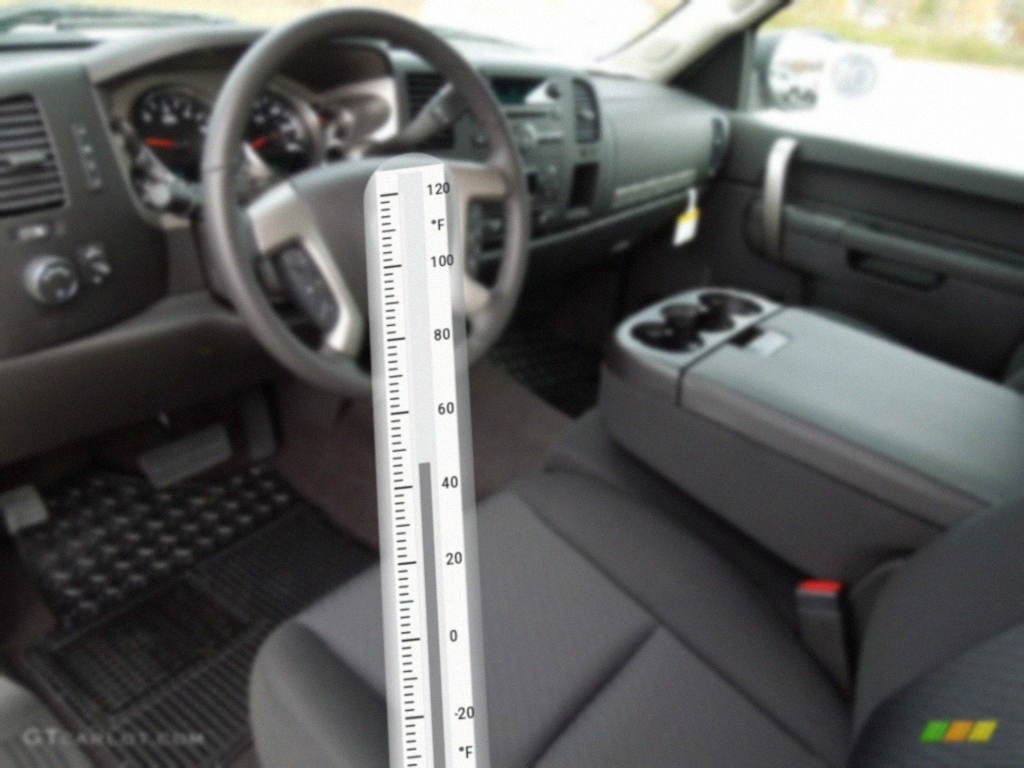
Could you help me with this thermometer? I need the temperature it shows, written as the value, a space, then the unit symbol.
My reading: 46 °F
